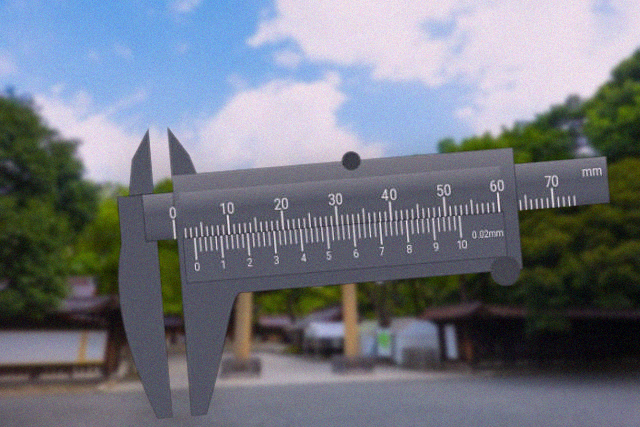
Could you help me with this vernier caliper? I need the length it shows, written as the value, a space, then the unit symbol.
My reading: 3.6 mm
